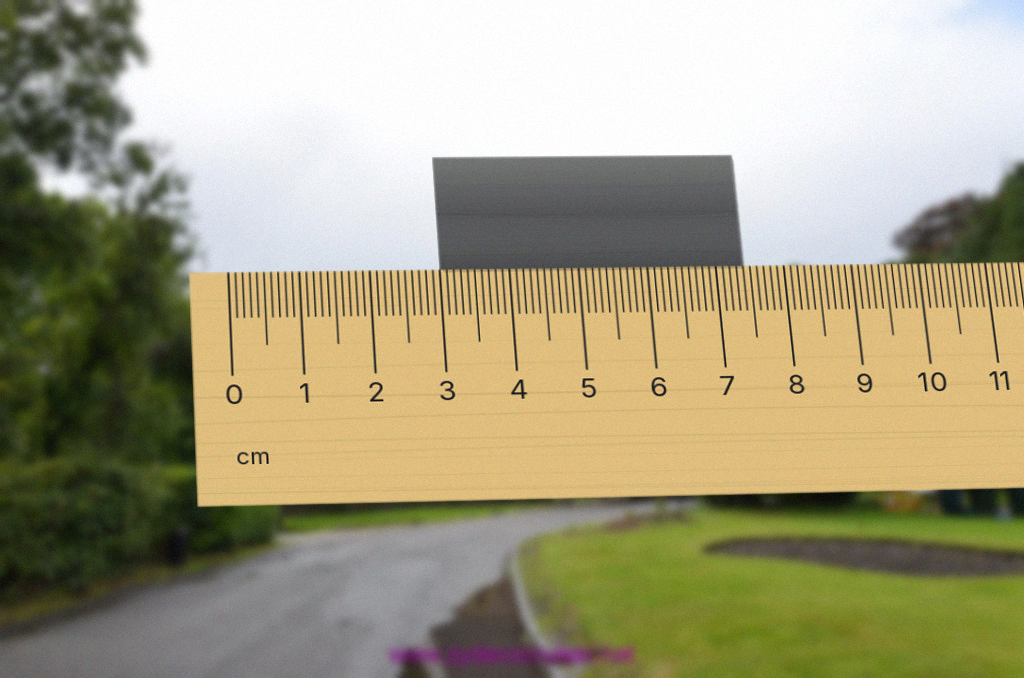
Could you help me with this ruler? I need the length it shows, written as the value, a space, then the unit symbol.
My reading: 4.4 cm
